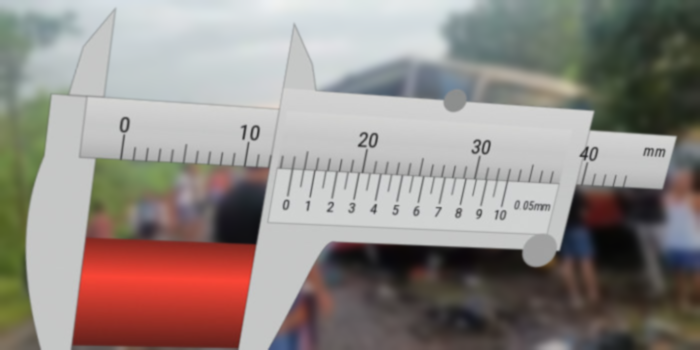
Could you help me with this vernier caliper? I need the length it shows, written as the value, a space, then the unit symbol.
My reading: 14.0 mm
